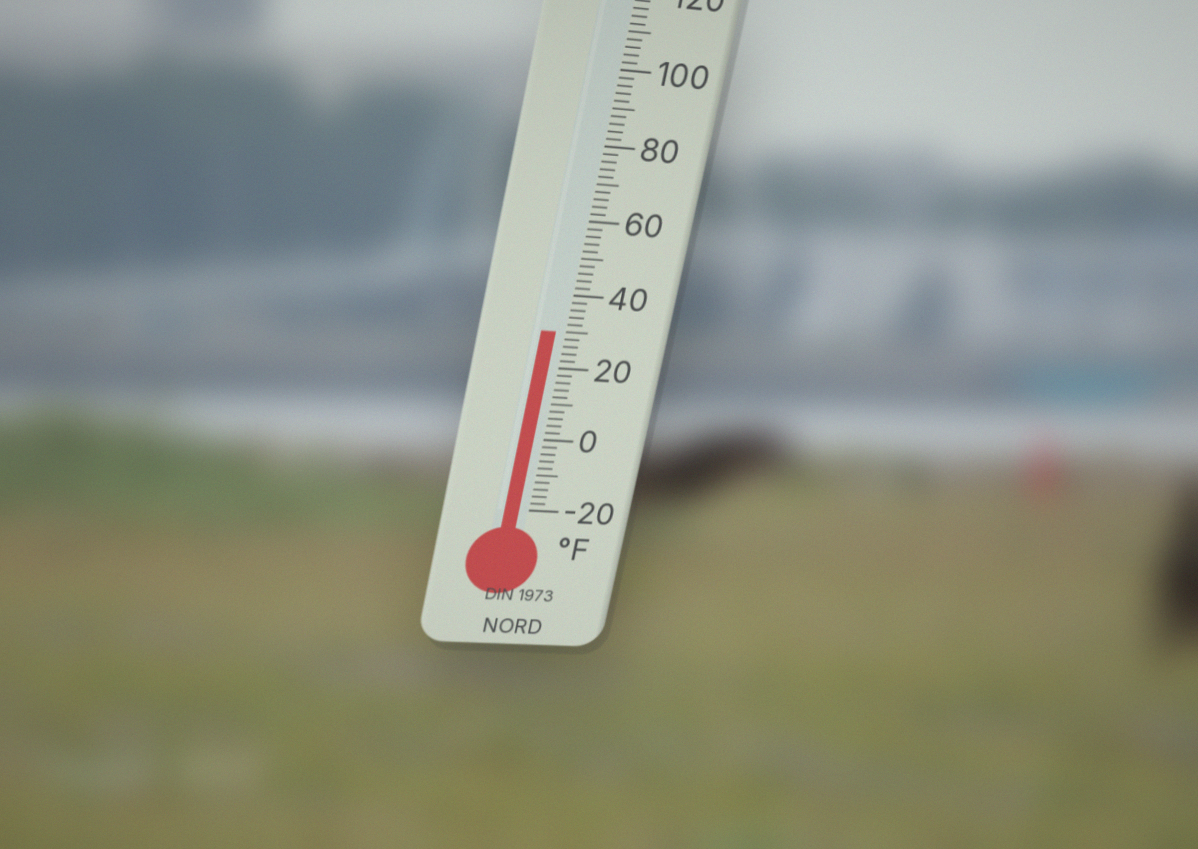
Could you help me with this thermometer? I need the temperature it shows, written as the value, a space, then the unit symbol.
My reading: 30 °F
